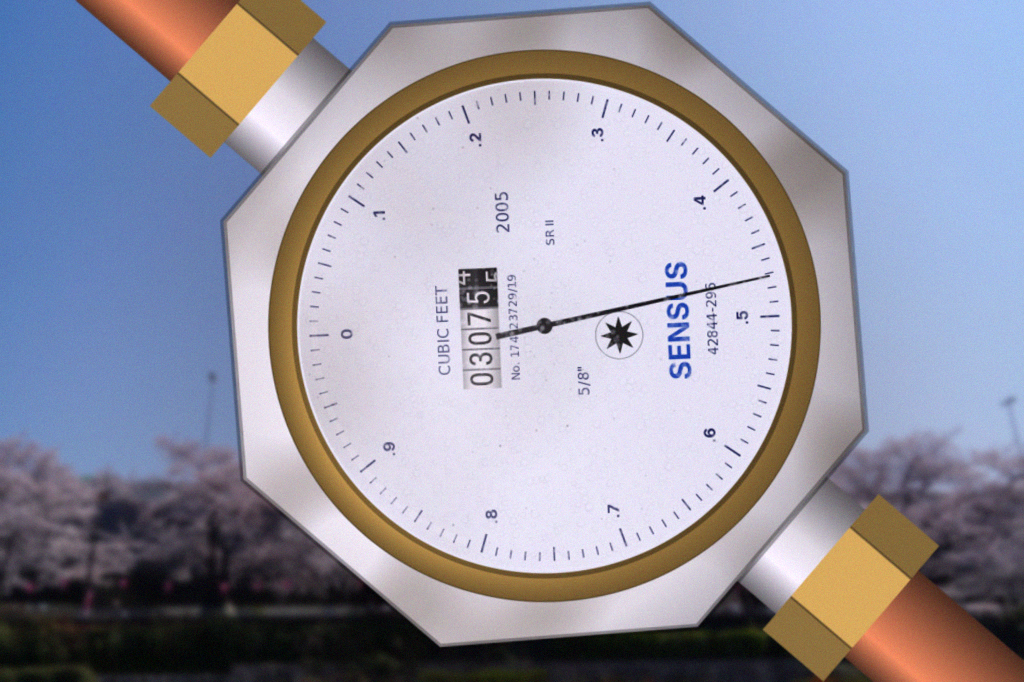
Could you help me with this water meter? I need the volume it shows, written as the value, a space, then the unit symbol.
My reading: 30754.47 ft³
